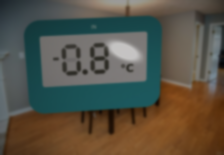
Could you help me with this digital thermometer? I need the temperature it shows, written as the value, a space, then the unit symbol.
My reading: -0.8 °C
